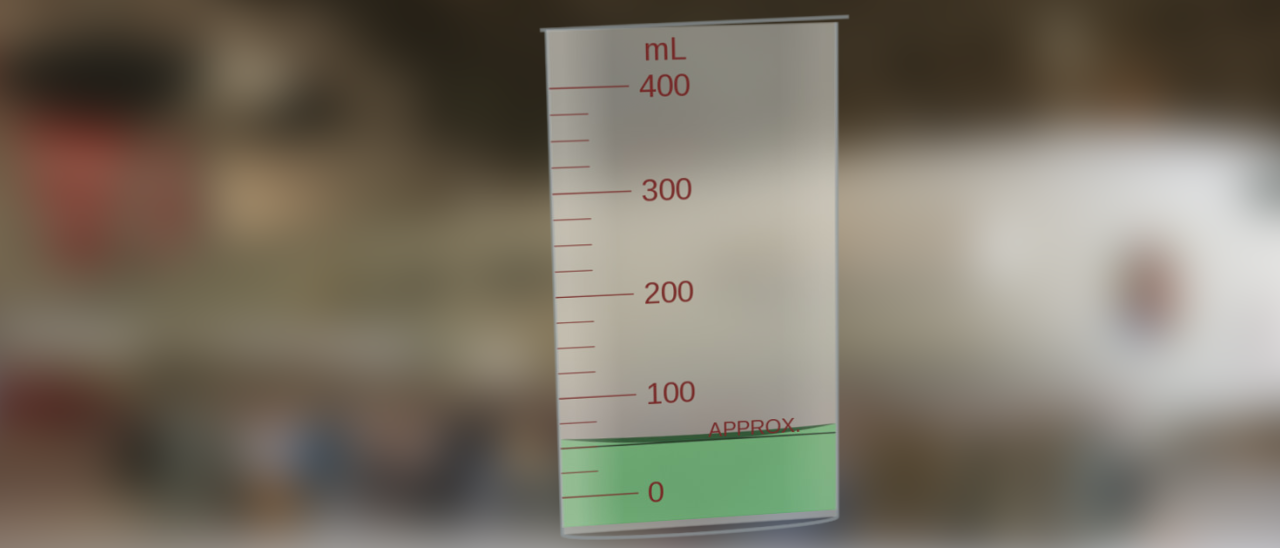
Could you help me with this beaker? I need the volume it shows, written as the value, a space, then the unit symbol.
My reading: 50 mL
